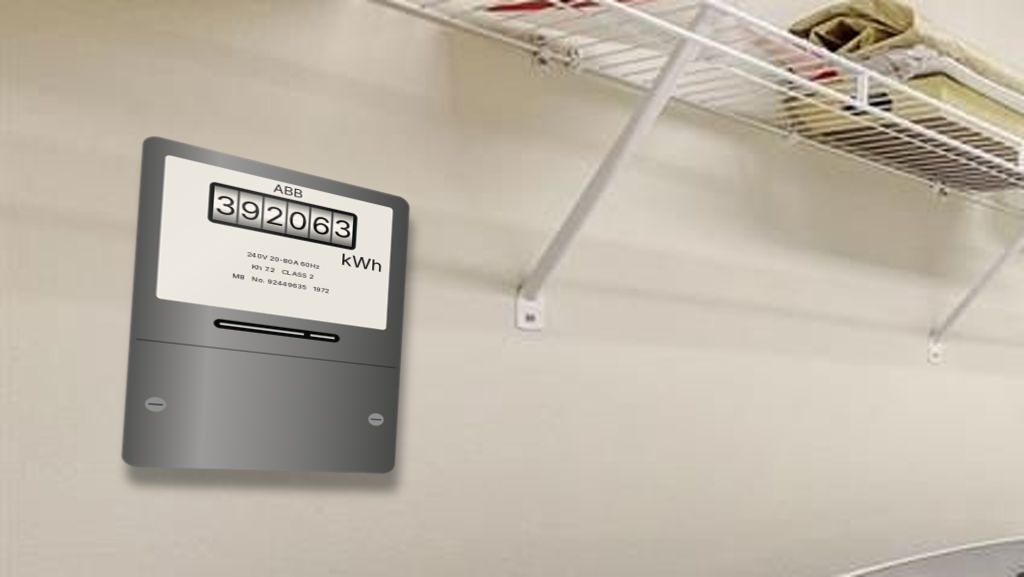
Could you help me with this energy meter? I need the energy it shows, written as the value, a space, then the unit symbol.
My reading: 392063 kWh
